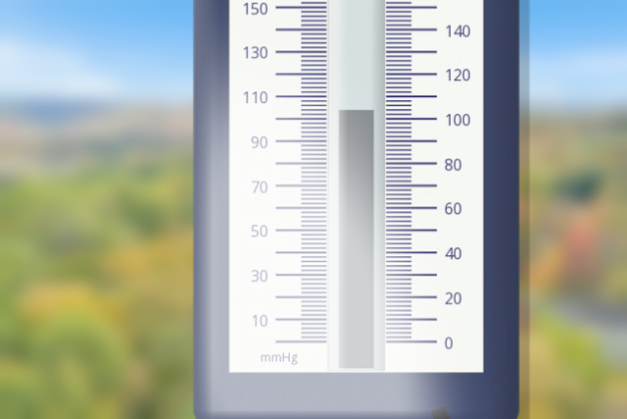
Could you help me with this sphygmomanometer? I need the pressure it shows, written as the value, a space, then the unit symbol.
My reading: 104 mmHg
